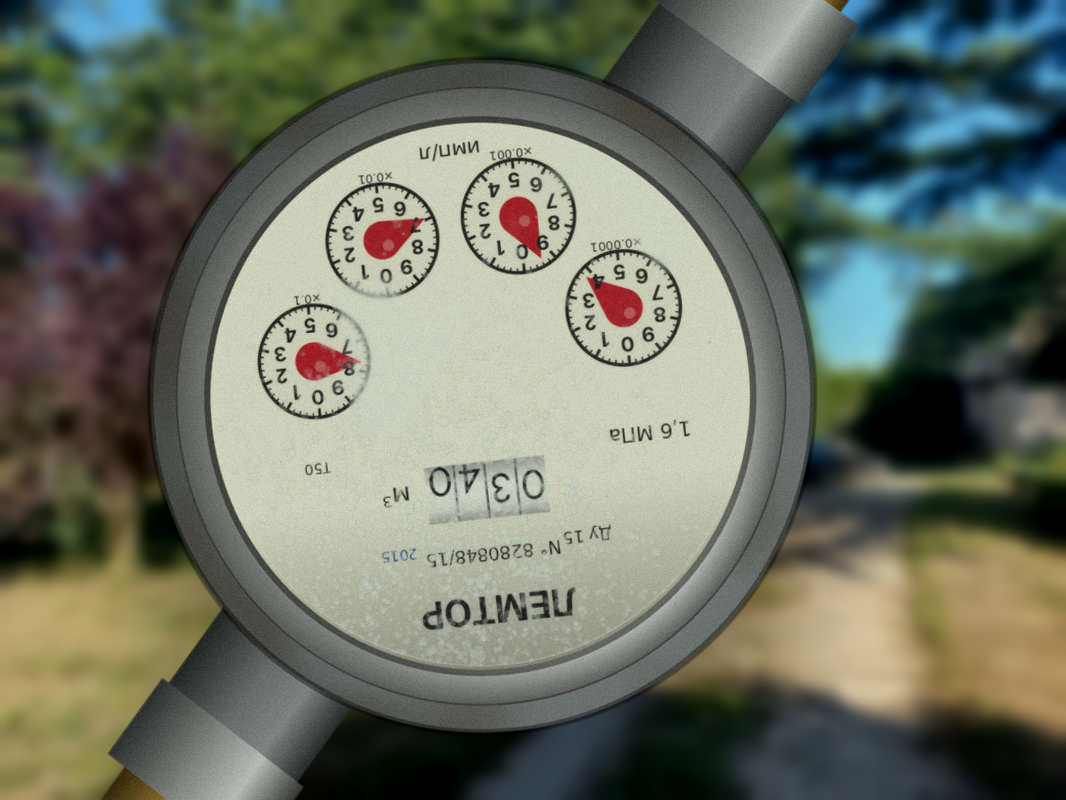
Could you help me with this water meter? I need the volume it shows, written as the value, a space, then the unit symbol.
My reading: 339.7693 m³
